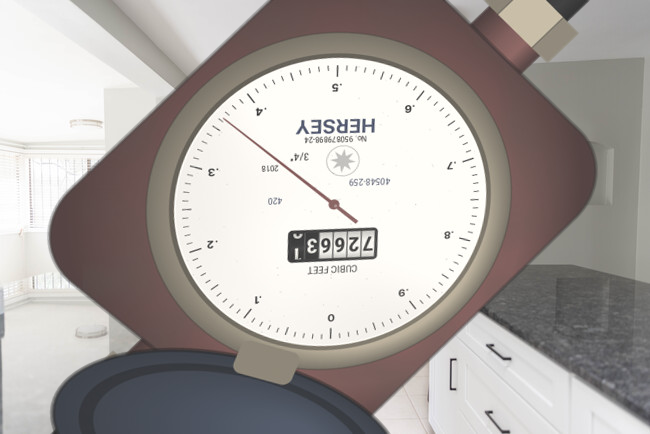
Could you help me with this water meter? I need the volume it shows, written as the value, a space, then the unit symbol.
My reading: 726631.36 ft³
